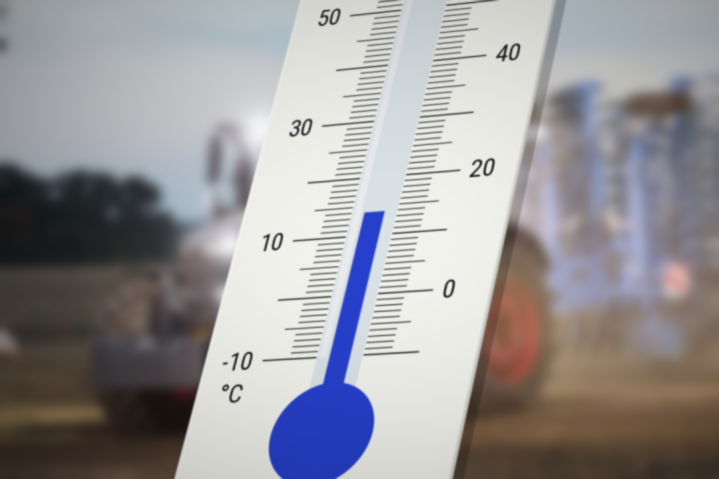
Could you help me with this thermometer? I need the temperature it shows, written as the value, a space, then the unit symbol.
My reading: 14 °C
